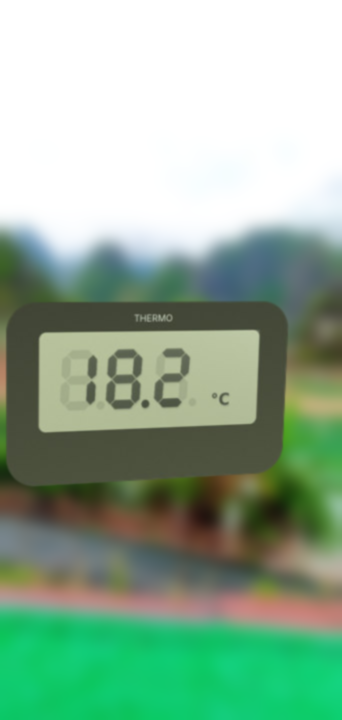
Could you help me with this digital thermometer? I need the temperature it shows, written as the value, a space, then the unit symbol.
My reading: 18.2 °C
